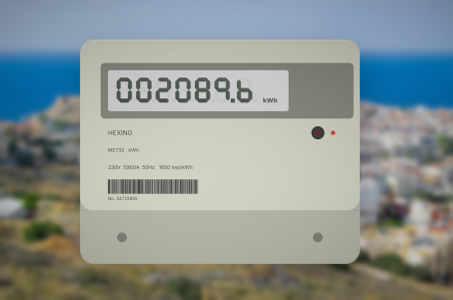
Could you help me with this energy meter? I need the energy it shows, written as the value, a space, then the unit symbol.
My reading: 2089.6 kWh
